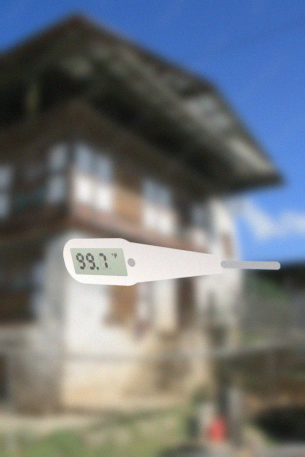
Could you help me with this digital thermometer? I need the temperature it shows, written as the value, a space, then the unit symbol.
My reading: 99.7 °F
